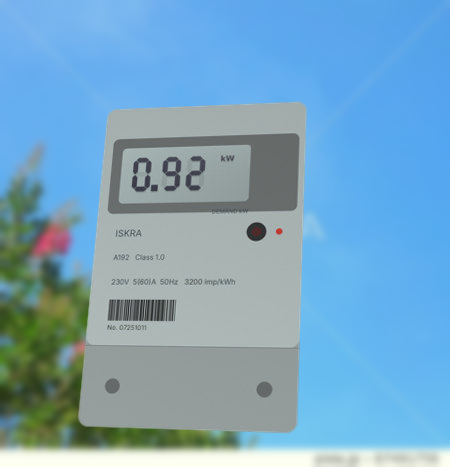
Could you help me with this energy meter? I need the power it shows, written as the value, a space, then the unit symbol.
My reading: 0.92 kW
